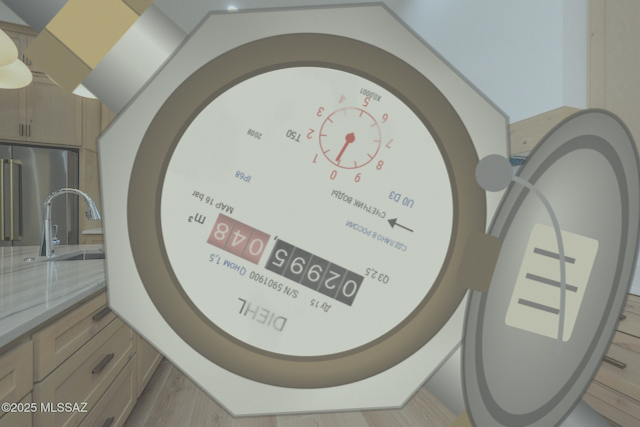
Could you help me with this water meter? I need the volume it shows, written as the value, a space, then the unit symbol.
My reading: 2995.0480 m³
